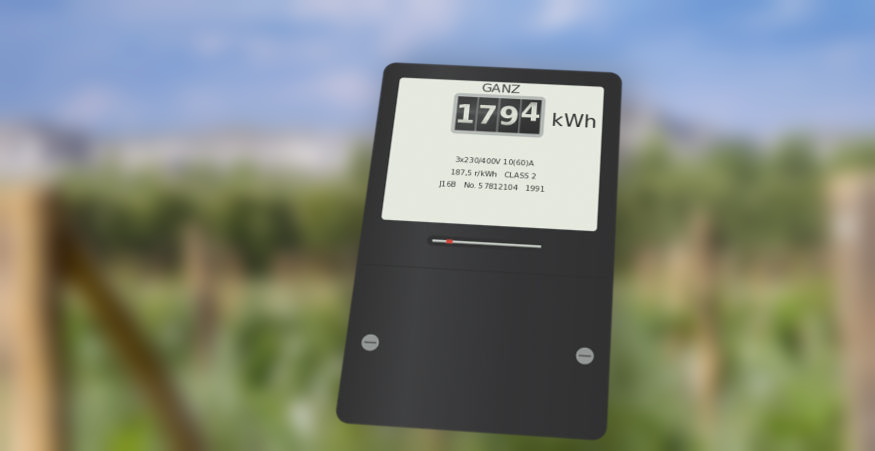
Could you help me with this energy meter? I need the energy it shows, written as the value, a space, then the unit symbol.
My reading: 1794 kWh
